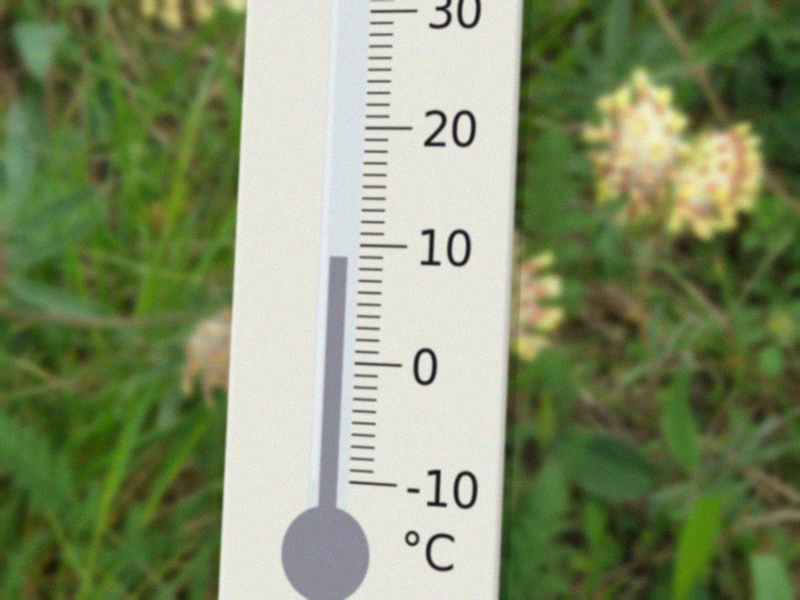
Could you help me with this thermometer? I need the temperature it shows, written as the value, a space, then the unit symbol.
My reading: 9 °C
